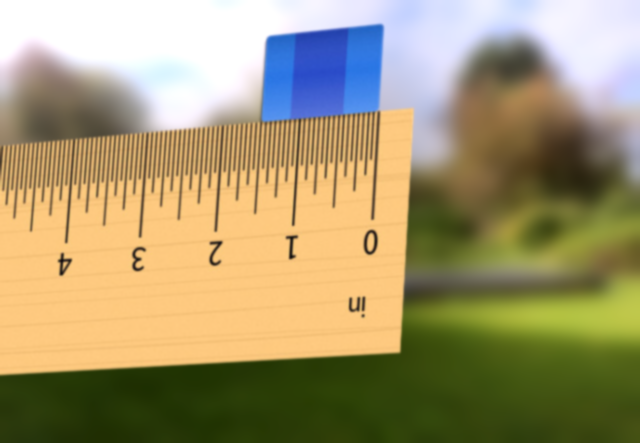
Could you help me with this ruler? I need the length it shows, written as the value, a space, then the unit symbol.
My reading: 1.5 in
